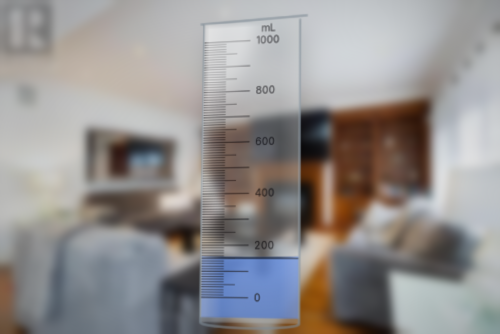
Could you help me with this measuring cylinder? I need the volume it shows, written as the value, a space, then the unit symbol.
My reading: 150 mL
